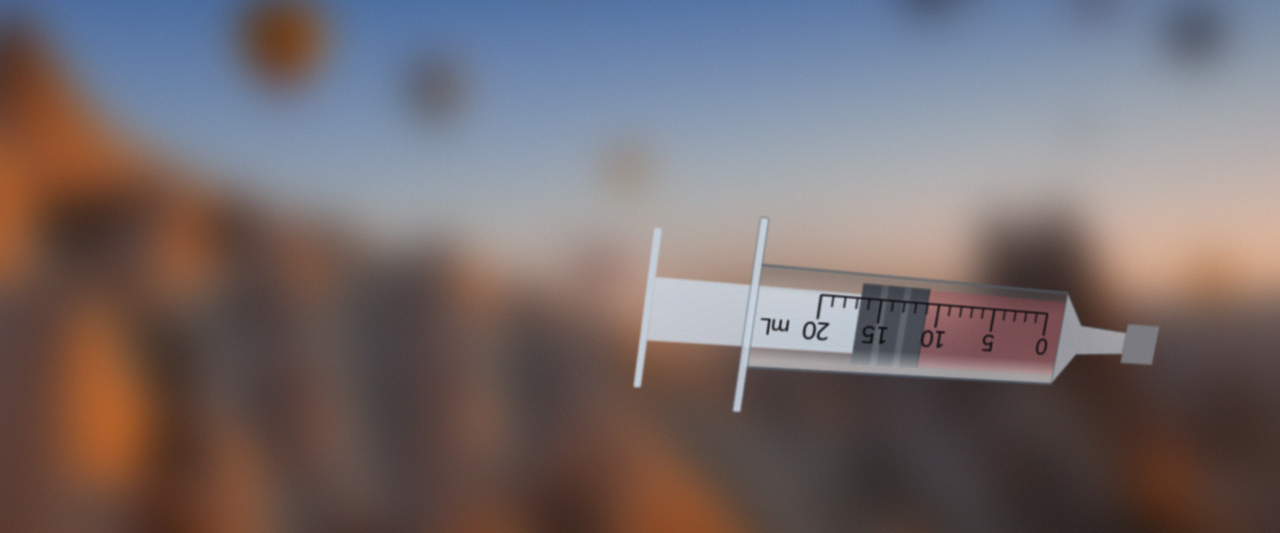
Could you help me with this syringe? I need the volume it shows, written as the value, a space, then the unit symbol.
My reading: 11 mL
